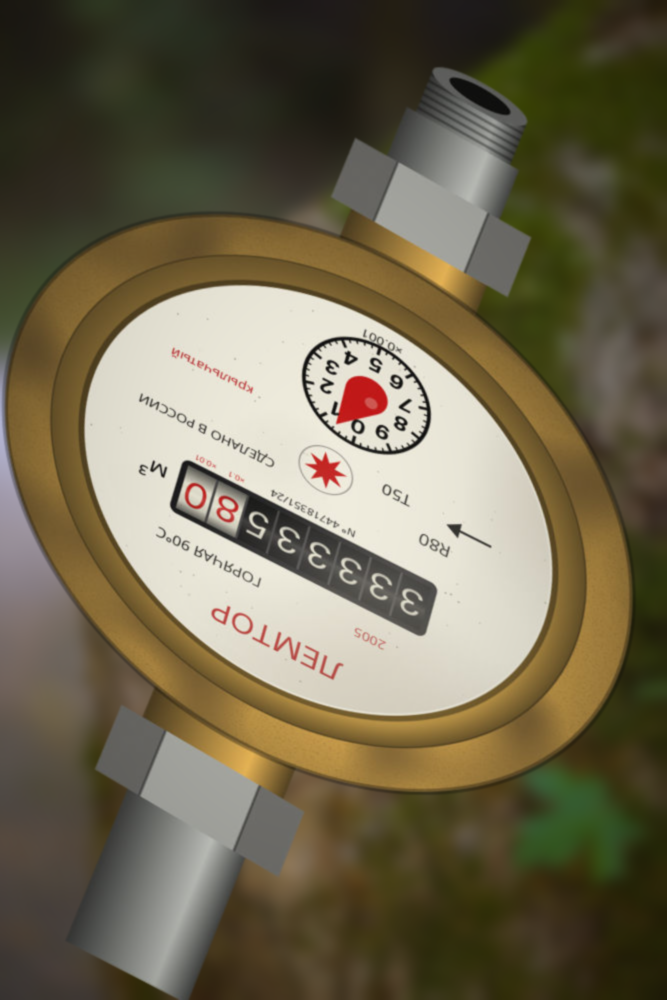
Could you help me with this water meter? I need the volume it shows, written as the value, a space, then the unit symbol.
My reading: 333335.800 m³
